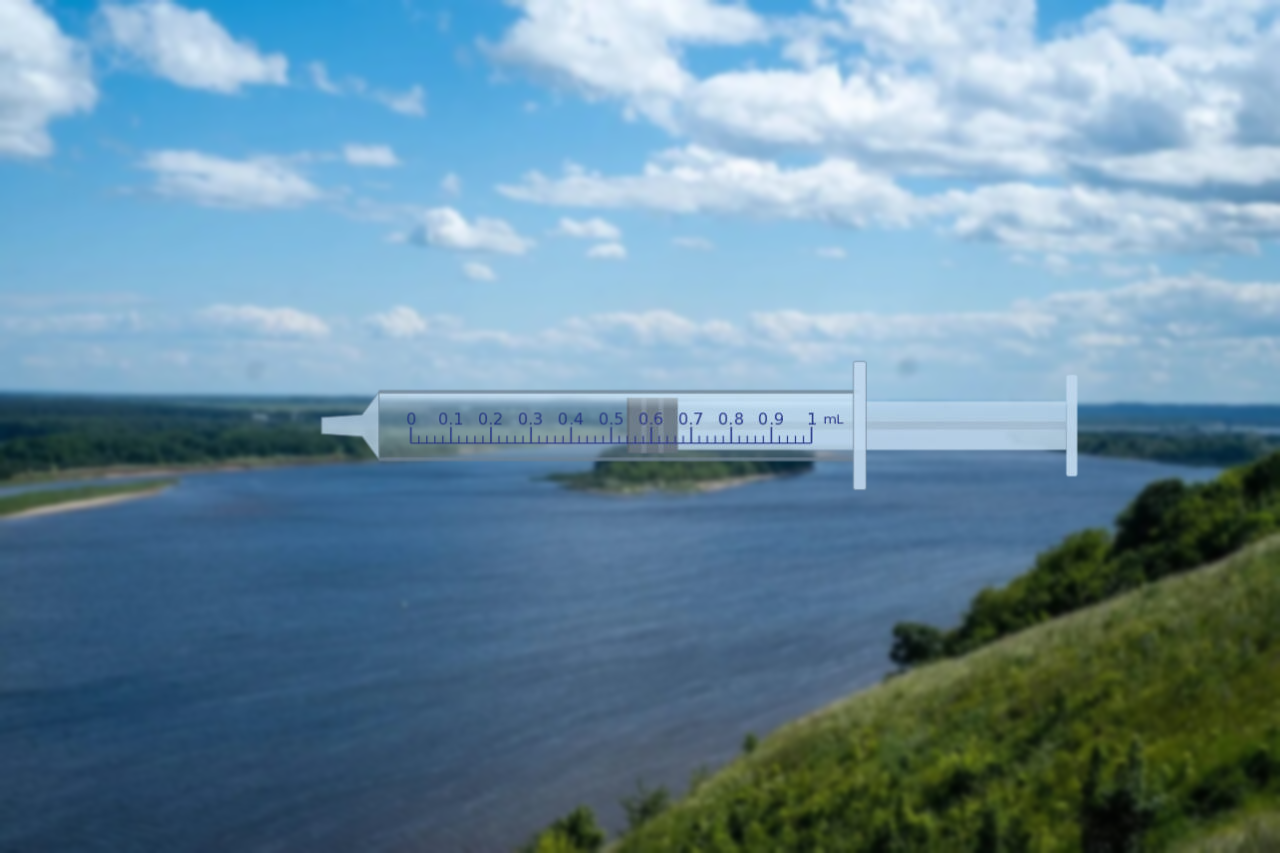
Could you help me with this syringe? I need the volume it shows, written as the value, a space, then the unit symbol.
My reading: 0.54 mL
